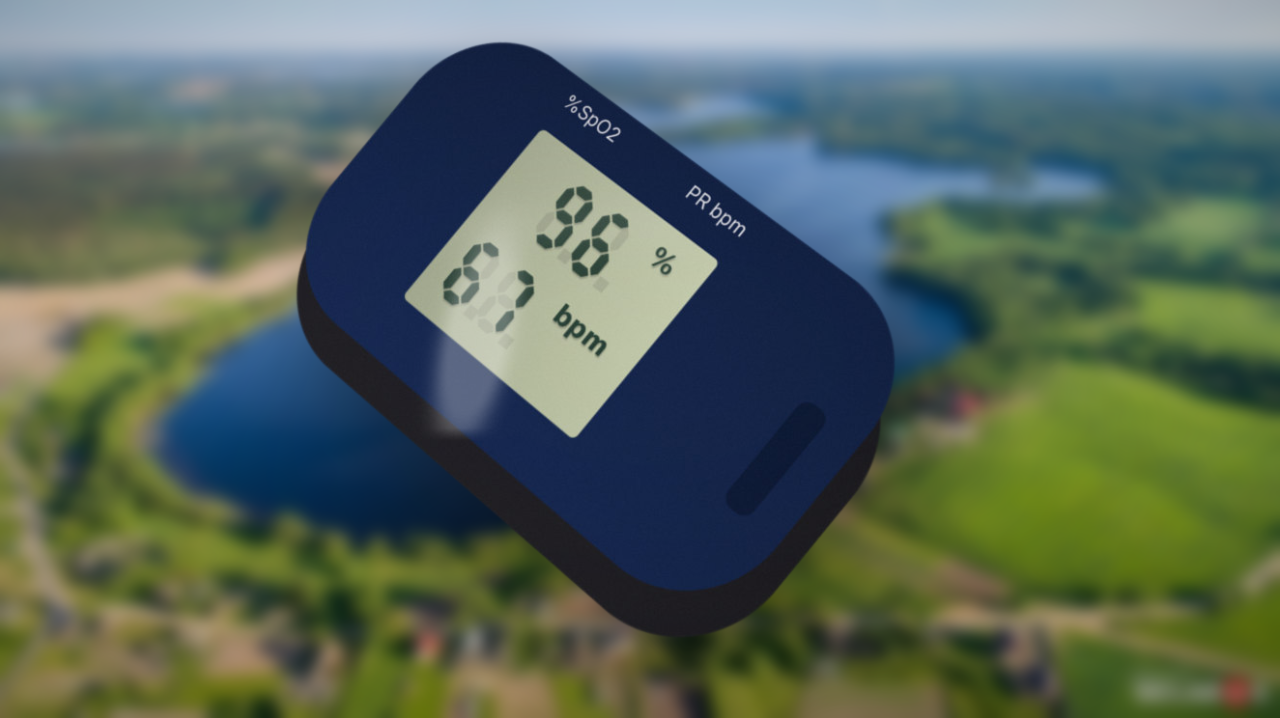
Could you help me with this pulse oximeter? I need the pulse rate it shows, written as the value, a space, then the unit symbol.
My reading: 67 bpm
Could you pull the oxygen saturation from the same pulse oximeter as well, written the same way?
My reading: 96 %
